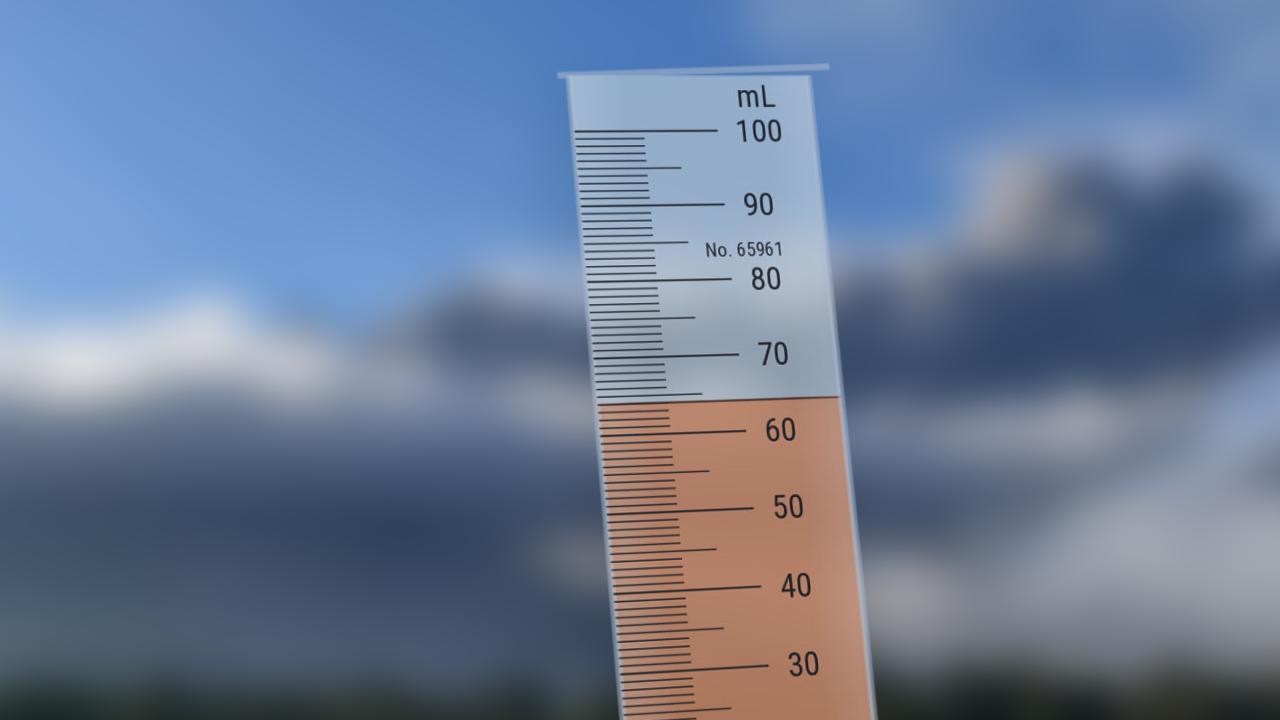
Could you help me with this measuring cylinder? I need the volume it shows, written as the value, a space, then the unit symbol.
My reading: 64 mL
